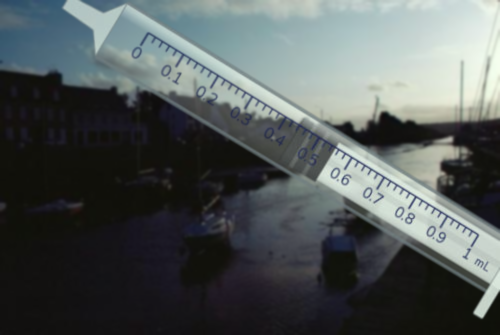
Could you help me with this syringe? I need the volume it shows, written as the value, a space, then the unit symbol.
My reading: 0.44 mL
